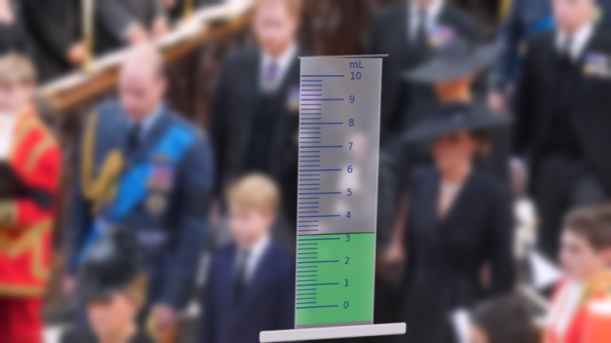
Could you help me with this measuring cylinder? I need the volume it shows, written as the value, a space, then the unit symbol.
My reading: 3.2 mL
